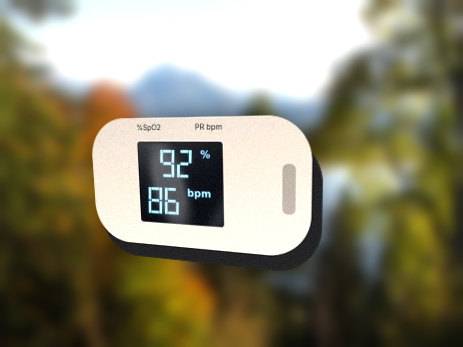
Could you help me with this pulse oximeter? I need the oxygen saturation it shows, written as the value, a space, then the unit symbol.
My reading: 92 %
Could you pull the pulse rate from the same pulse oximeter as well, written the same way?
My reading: 86 bpm
